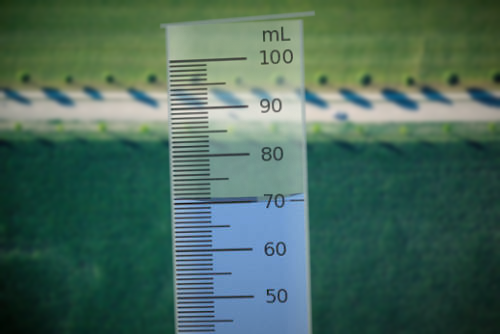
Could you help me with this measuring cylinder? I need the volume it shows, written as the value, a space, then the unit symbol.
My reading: 70 mL
